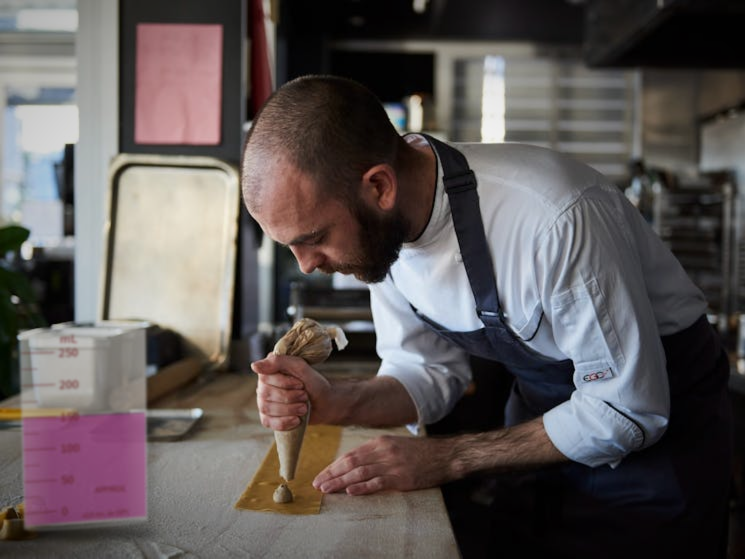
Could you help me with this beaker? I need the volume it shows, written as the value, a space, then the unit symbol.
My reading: 150 mL
